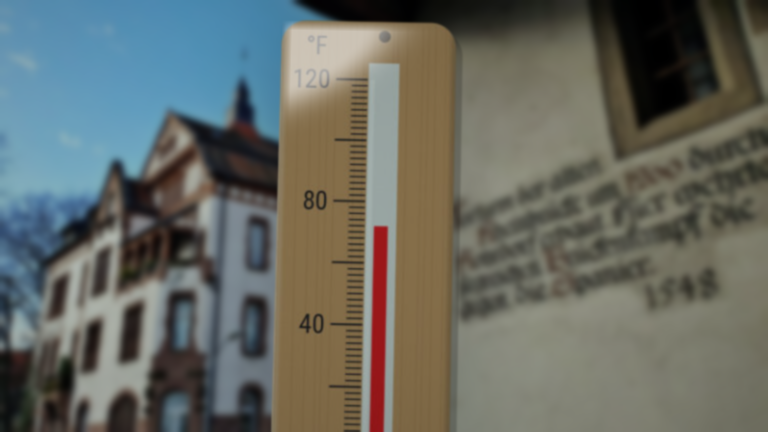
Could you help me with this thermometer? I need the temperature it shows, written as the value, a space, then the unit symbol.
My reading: 72 °F
